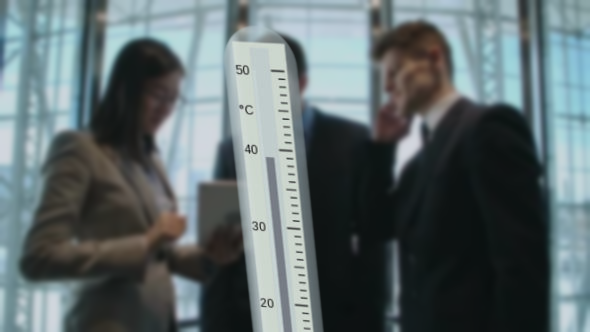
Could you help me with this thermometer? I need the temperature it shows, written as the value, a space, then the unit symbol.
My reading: 39 °C
